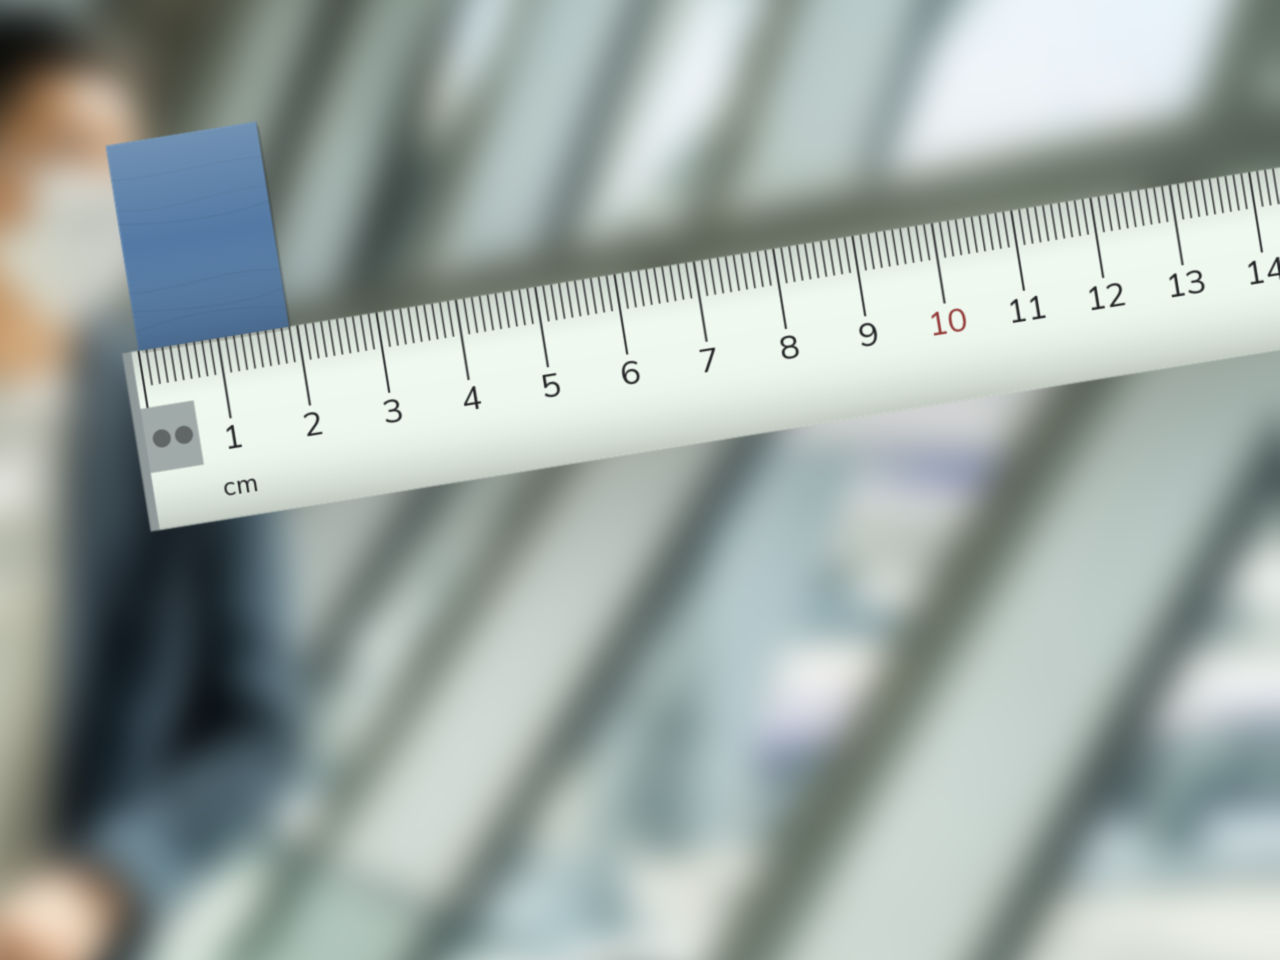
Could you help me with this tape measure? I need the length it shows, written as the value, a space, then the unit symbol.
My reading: 1.9 cm
